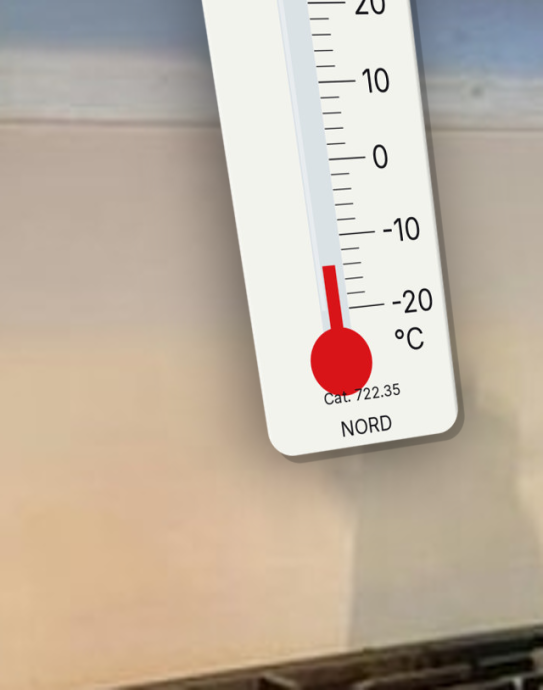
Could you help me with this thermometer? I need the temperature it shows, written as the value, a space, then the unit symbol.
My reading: -14 °C
